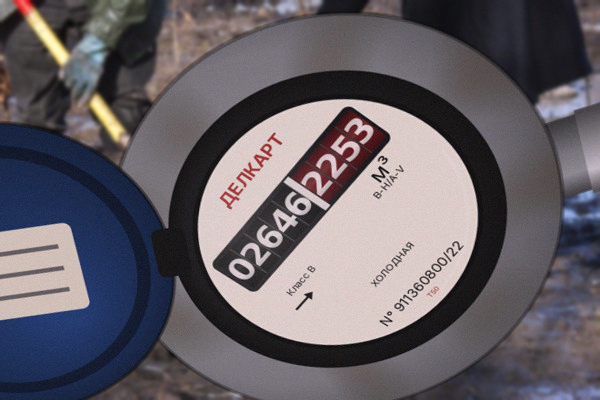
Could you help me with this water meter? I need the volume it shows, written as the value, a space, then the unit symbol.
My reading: 2646.2253 m³
